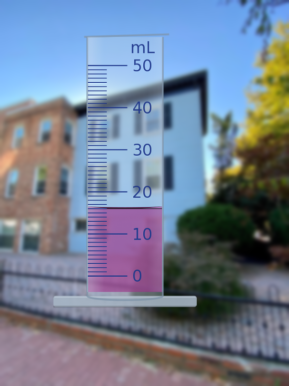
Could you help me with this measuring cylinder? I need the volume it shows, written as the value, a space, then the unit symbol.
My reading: 16 mL
